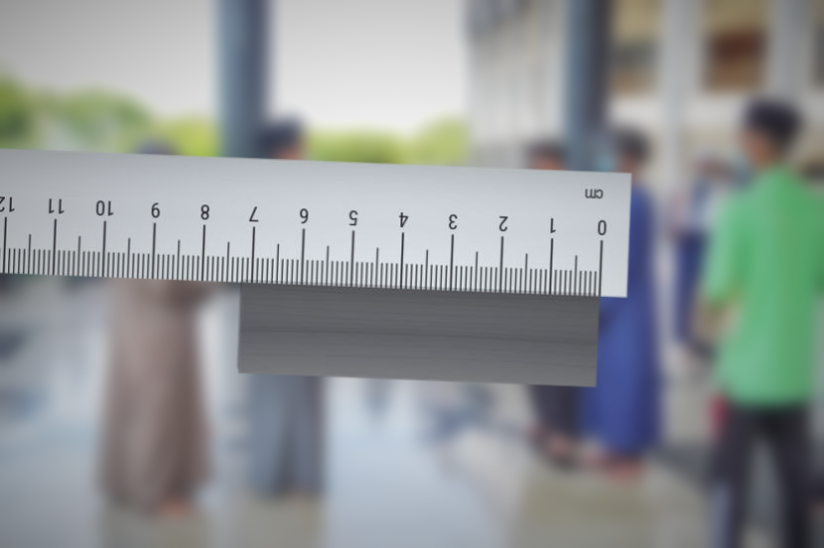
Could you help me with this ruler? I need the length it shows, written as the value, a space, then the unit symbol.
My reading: 7.2 cm
